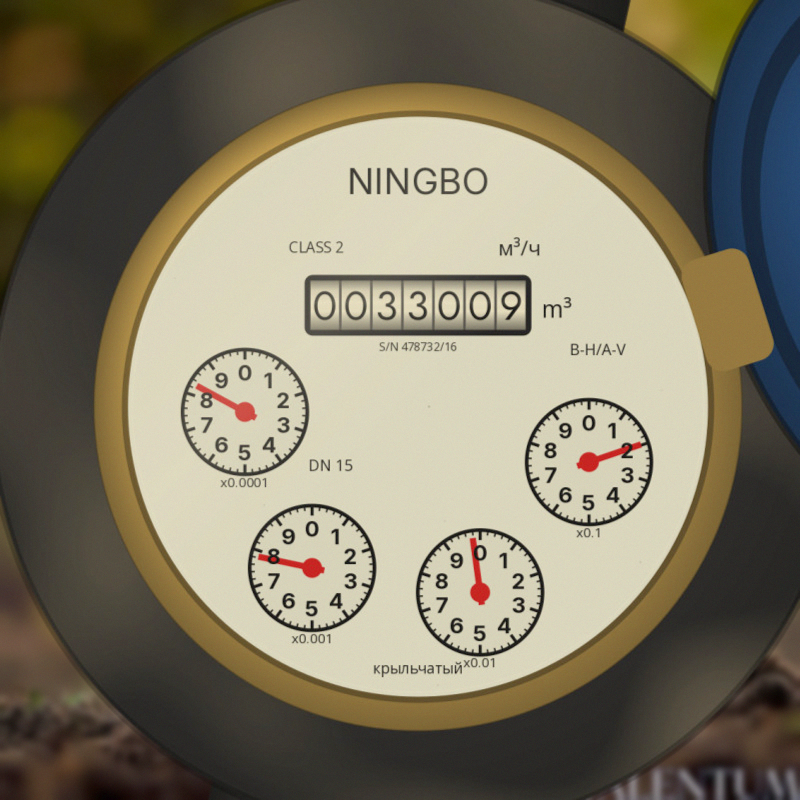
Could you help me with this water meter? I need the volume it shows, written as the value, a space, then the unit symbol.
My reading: 33009.1978 m³
